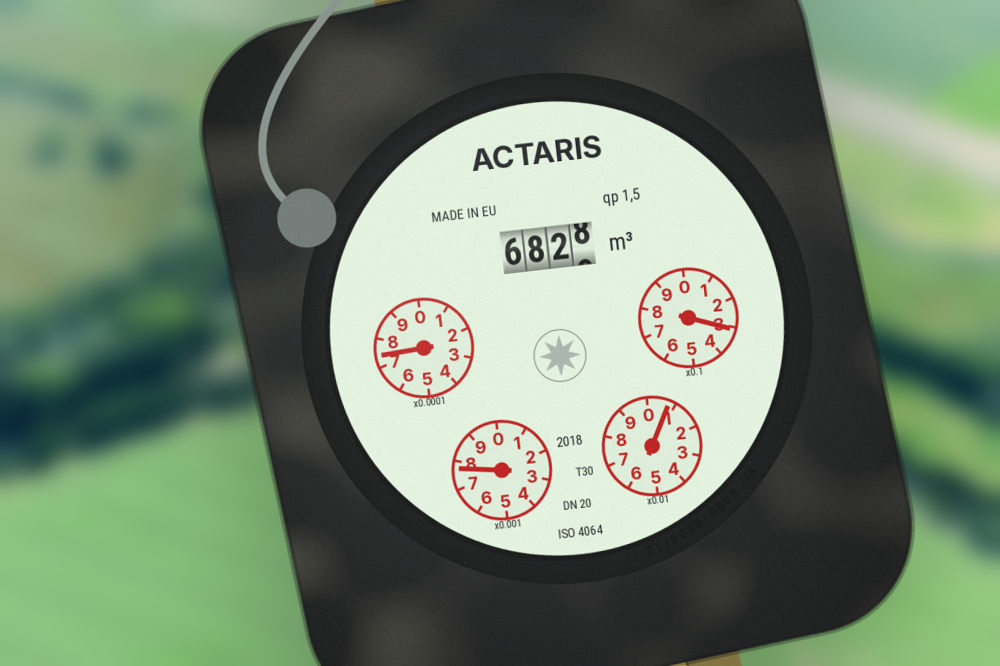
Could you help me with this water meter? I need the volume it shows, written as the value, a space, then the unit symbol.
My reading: 6828.3077 m³
